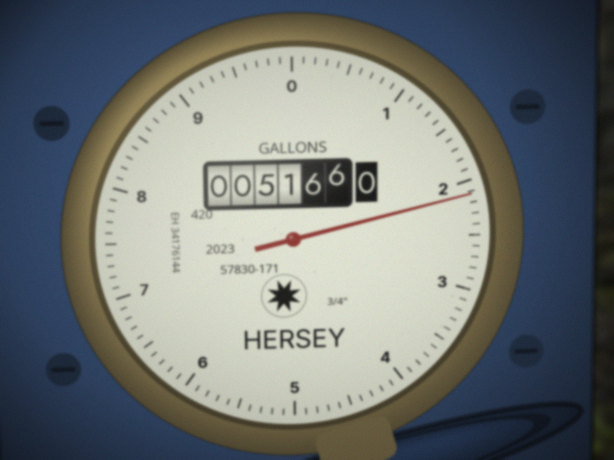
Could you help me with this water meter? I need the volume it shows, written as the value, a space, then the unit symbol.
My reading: 51662.1 gal
